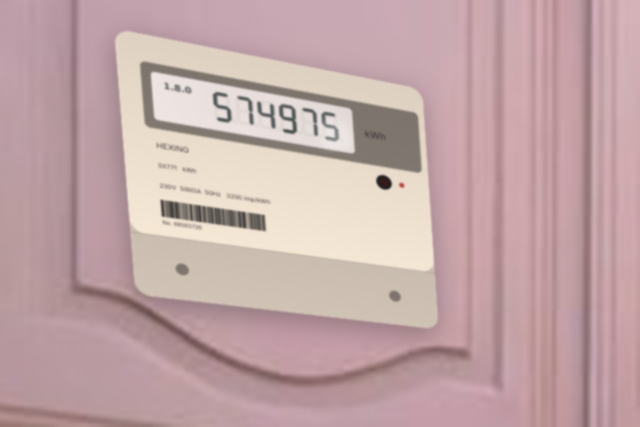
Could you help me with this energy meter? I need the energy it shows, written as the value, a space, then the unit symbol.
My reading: 574975 kWh
